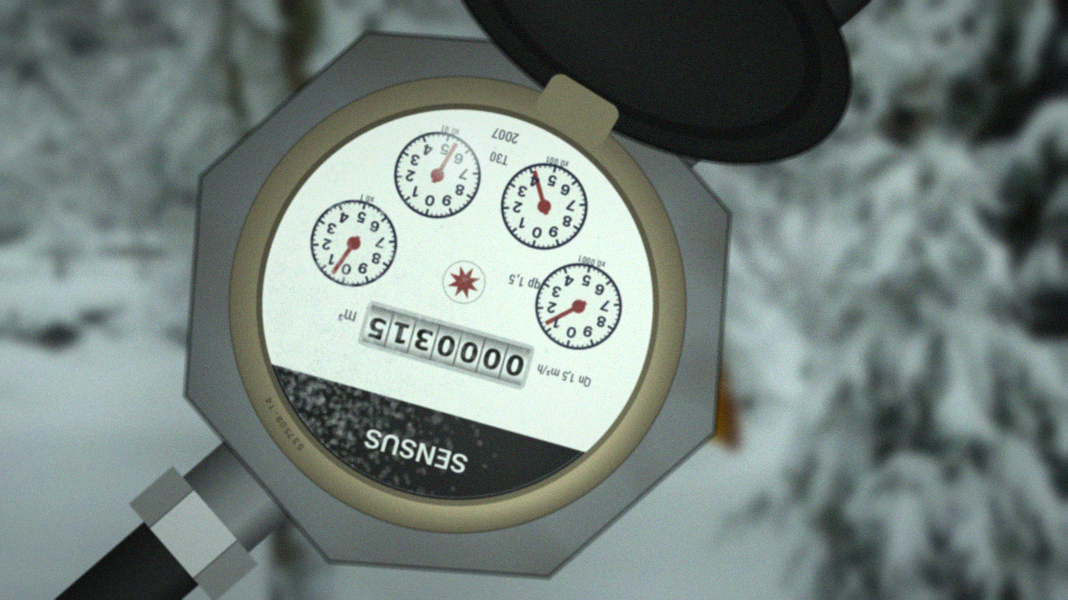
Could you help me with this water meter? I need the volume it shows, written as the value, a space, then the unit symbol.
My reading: 315.0541 m³
